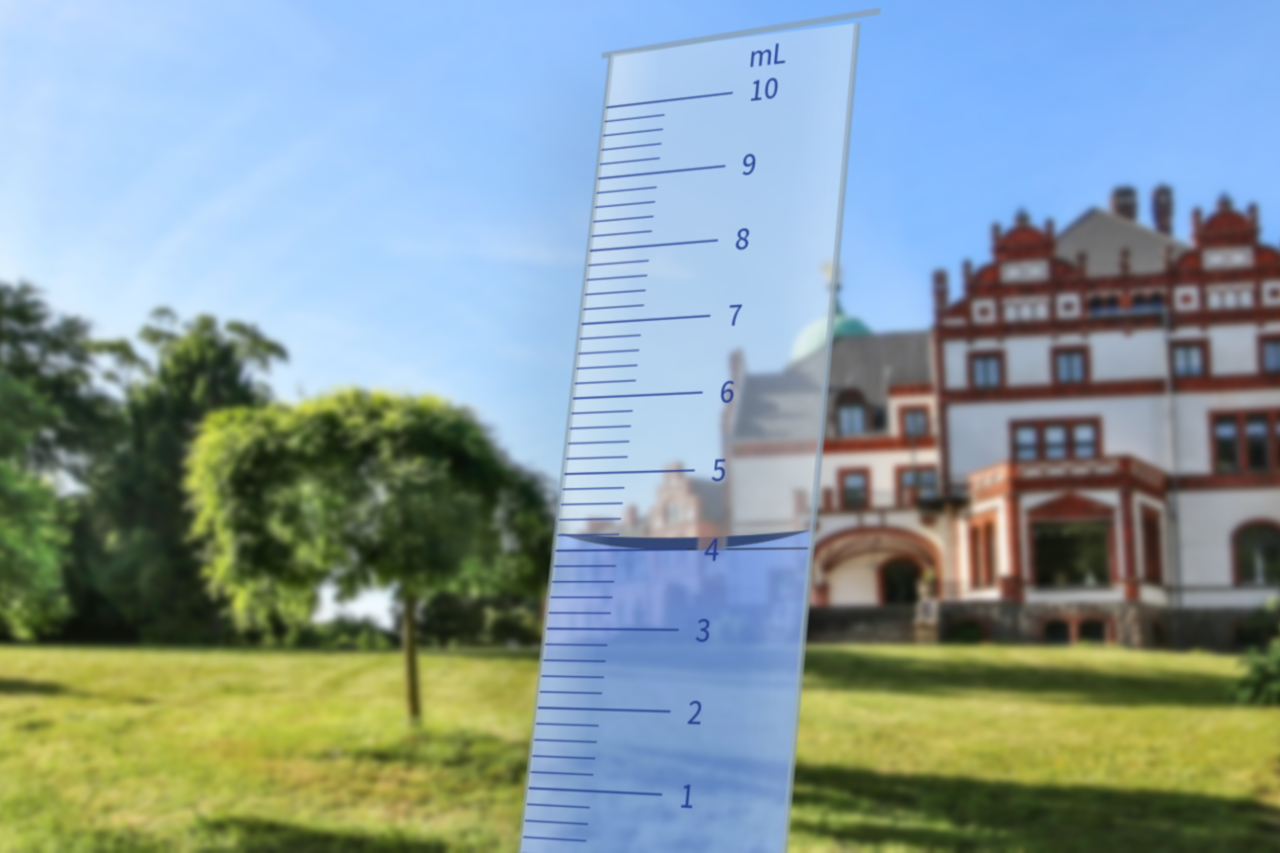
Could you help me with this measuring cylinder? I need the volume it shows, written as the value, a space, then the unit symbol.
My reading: 4 mL
